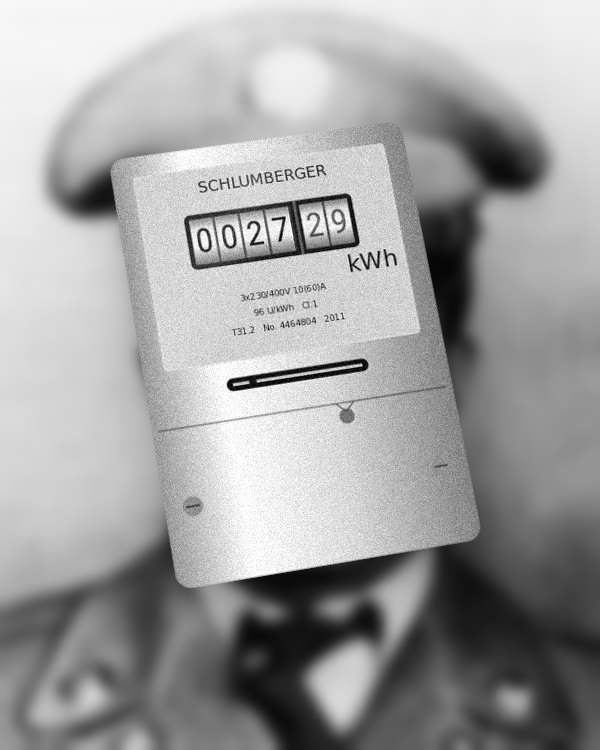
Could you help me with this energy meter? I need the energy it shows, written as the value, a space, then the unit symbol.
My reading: 27.29 kWh
